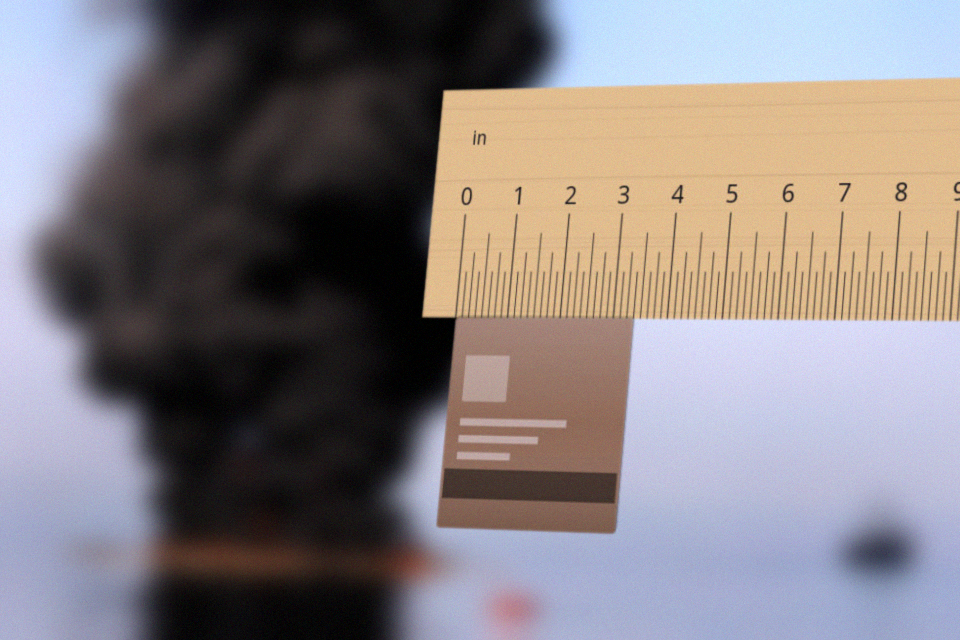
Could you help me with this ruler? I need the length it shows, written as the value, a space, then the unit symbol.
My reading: 3.375 in
